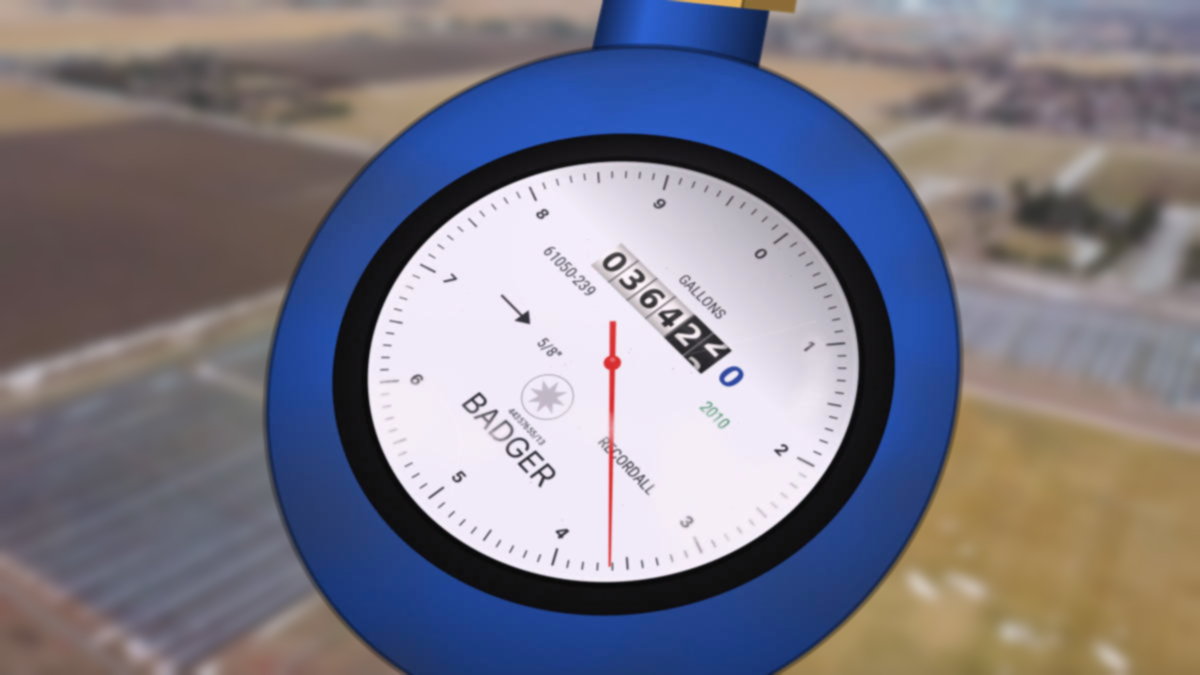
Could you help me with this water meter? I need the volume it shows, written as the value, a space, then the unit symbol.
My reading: 364223.6 gal
